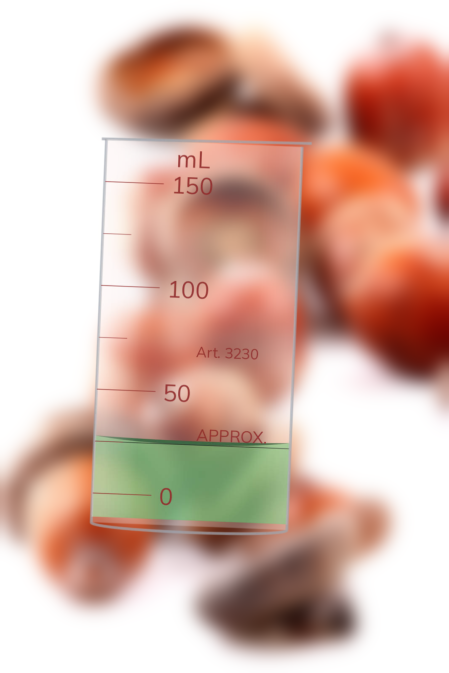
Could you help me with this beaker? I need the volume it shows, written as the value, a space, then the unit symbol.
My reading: 25 mL
